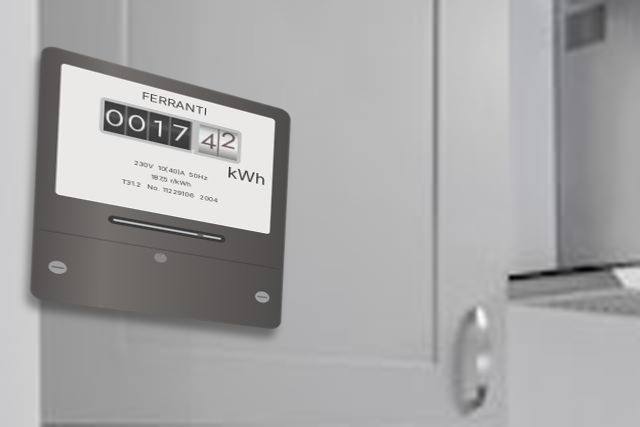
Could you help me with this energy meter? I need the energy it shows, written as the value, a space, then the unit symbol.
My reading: 17.42 kWh
